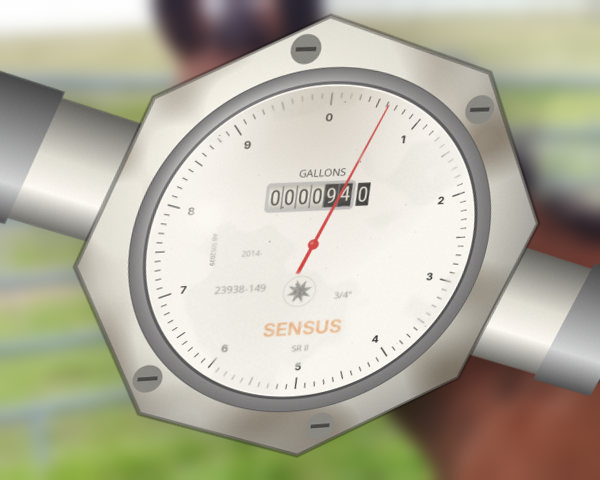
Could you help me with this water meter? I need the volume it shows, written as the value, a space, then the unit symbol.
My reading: 940.6 gal
